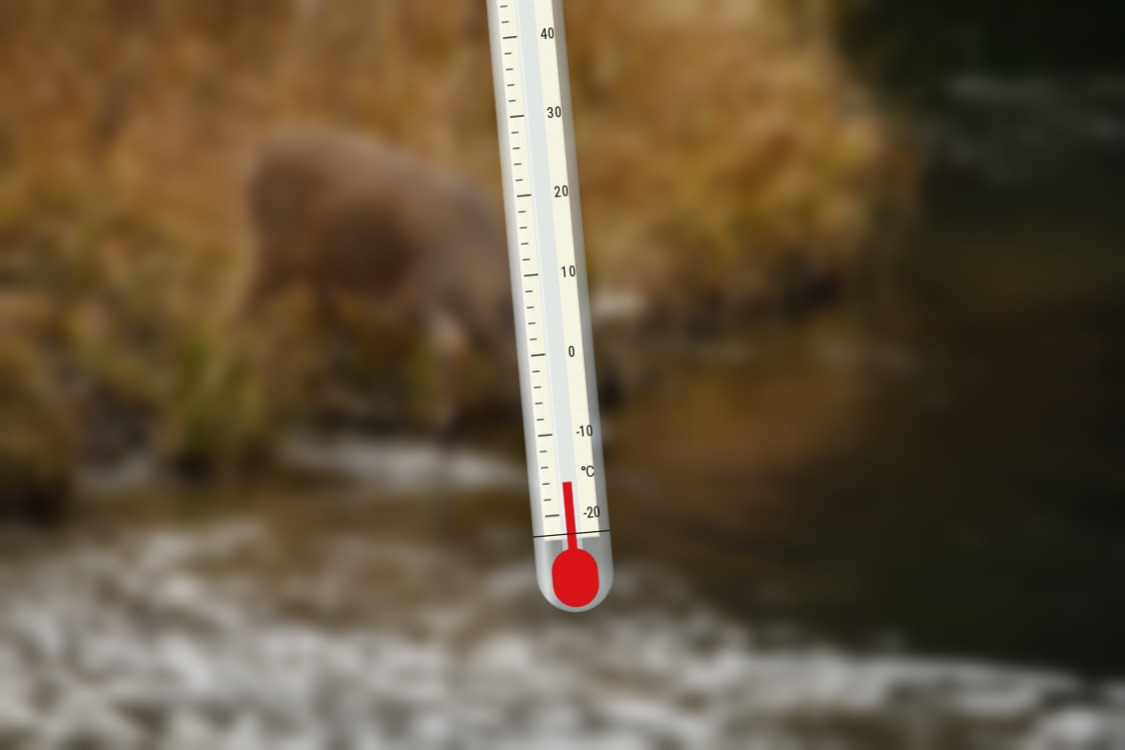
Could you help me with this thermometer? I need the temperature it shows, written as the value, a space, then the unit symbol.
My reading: -16 °C
